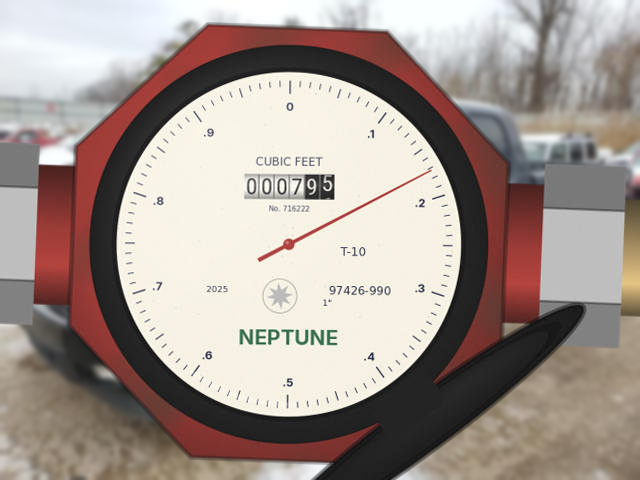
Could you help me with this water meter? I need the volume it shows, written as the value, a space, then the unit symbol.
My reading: 795.17 ft³
